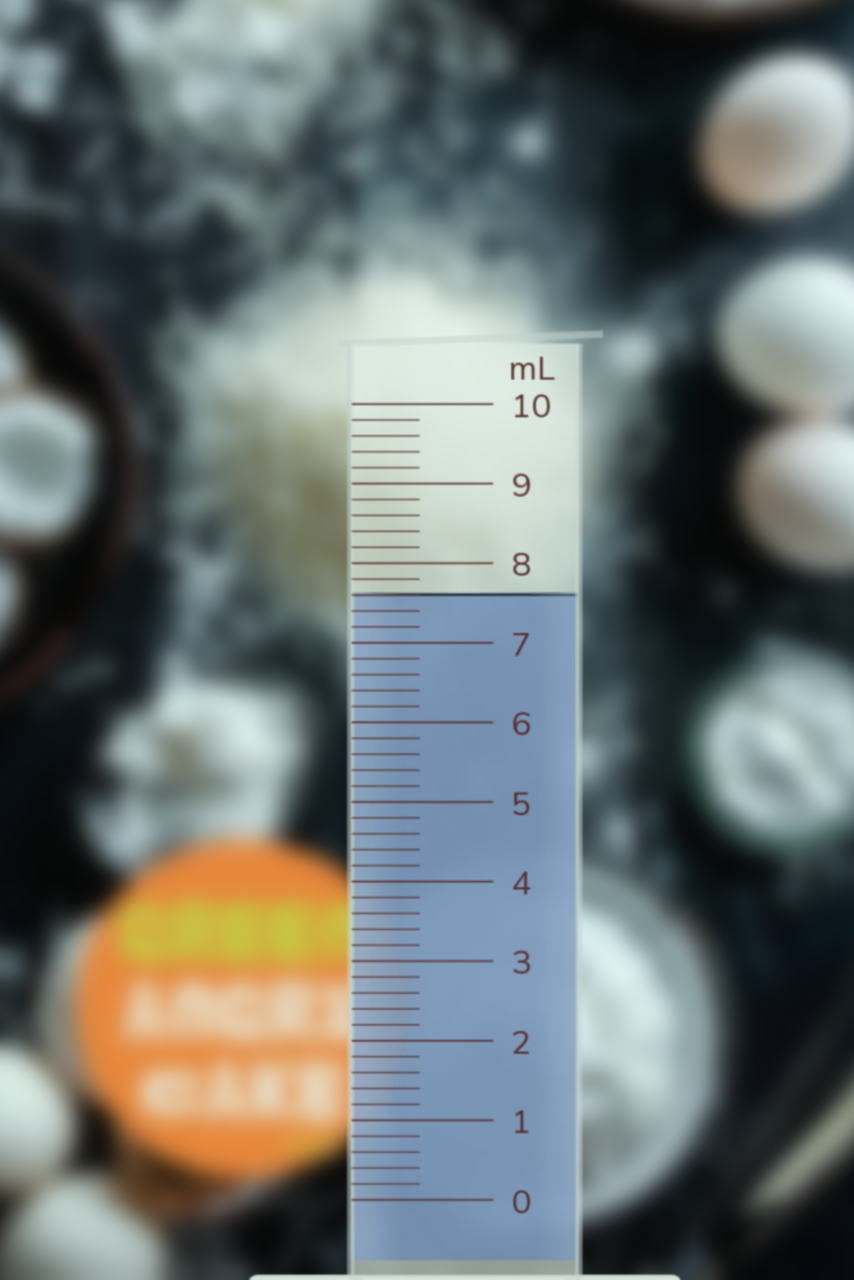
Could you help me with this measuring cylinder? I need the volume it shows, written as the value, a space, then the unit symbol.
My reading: 7.6 mL
